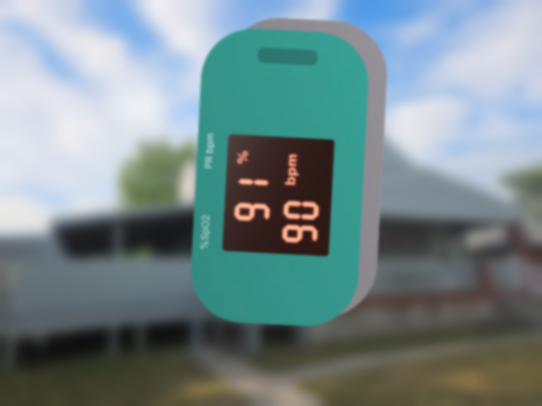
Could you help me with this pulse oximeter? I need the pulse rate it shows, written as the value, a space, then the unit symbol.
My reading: 90 bpm
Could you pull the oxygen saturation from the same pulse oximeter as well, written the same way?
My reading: 91 %
